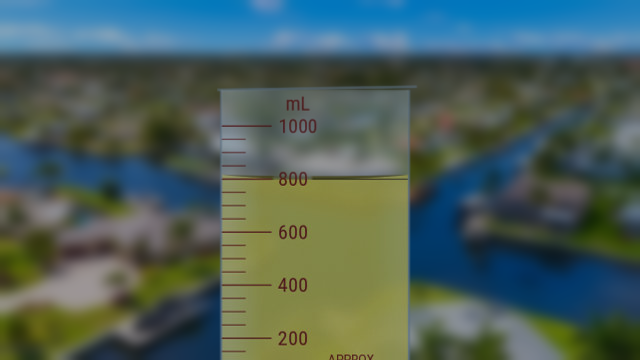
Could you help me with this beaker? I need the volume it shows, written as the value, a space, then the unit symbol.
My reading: 800 mL
